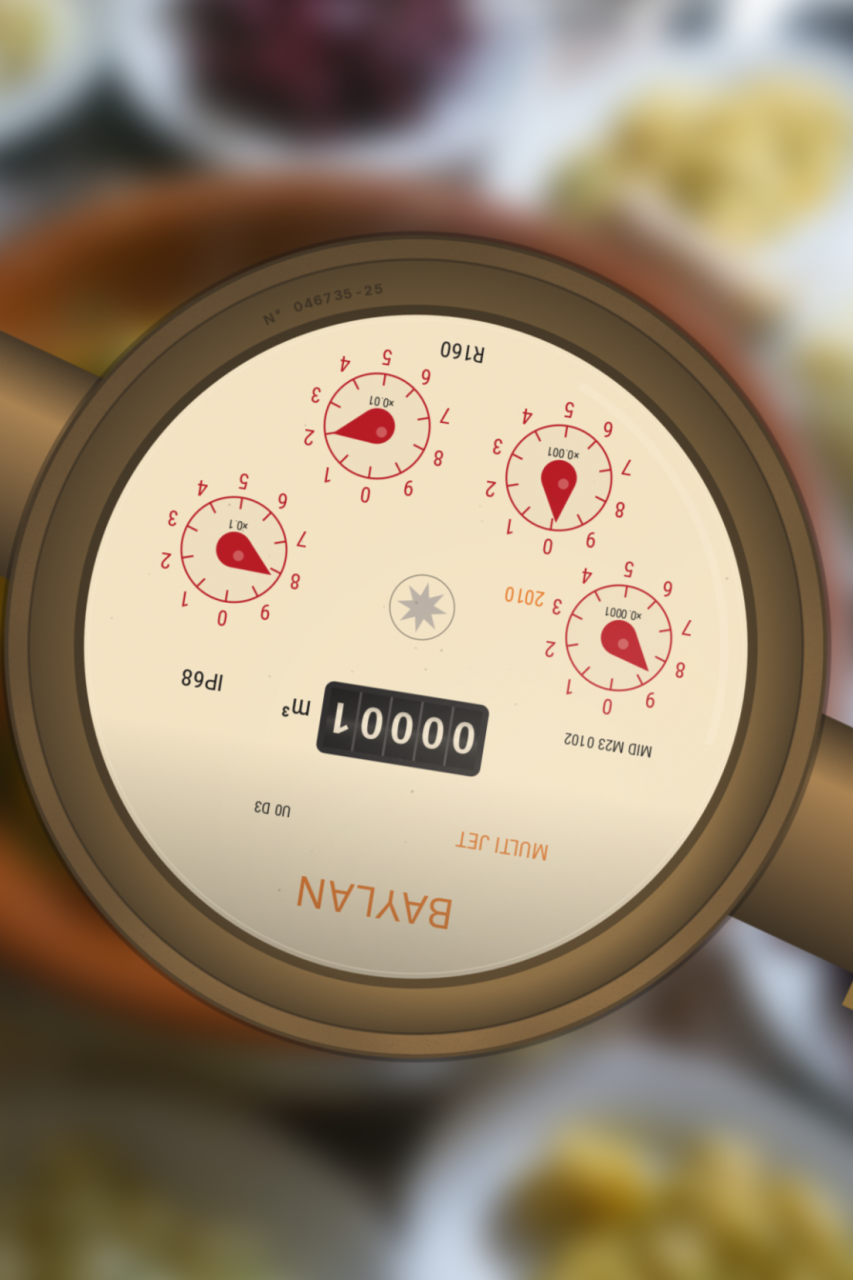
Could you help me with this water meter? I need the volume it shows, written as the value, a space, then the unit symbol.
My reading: 1.8198 m³
